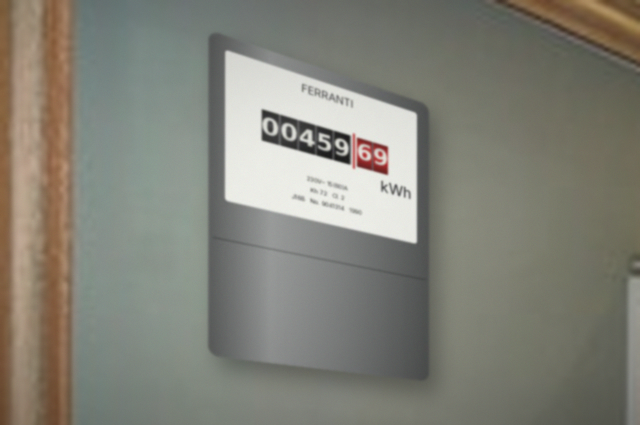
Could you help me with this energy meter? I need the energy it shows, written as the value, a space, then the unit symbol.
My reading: 459.69 kWh
